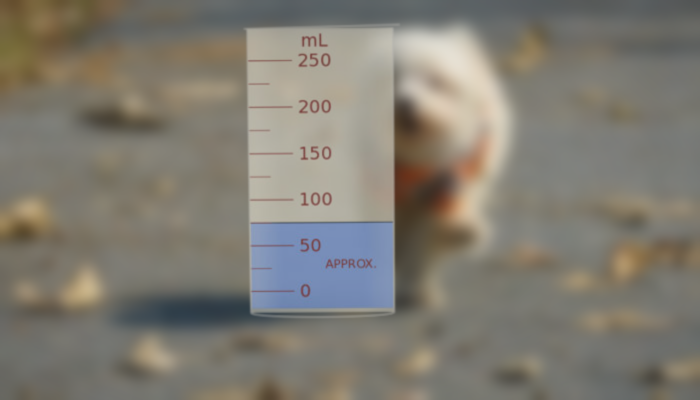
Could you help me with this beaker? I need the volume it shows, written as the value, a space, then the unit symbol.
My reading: 75 mL
